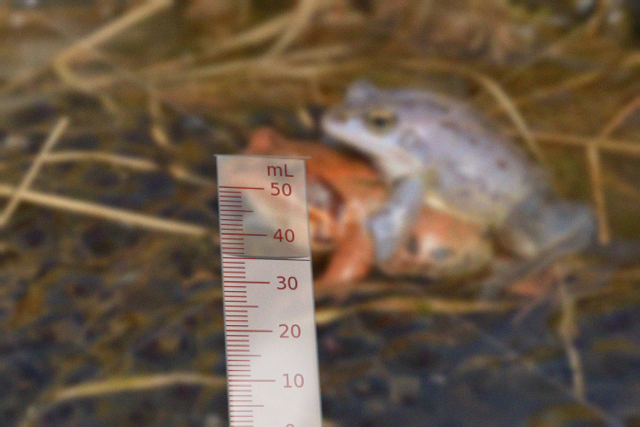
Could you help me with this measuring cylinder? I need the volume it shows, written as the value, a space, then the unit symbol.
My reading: 35 mL
